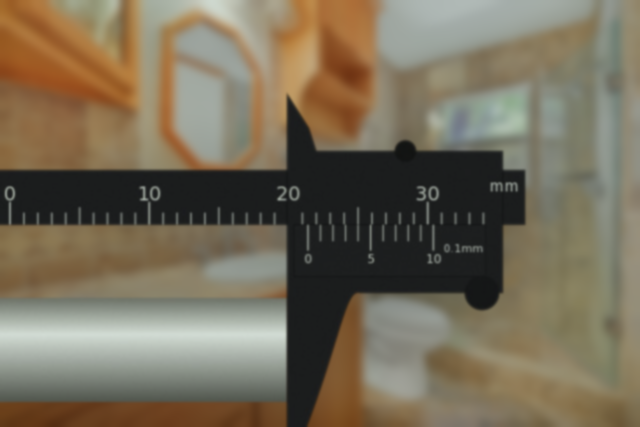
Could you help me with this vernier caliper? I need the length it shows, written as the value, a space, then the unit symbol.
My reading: 21.4 mm
